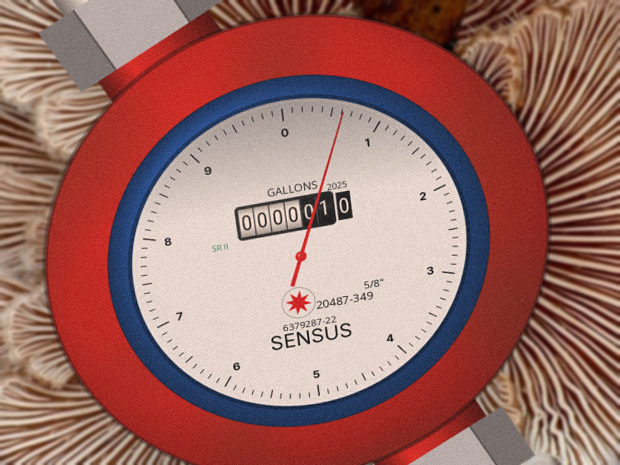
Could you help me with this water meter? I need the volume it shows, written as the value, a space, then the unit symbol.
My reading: 10.6 gal
